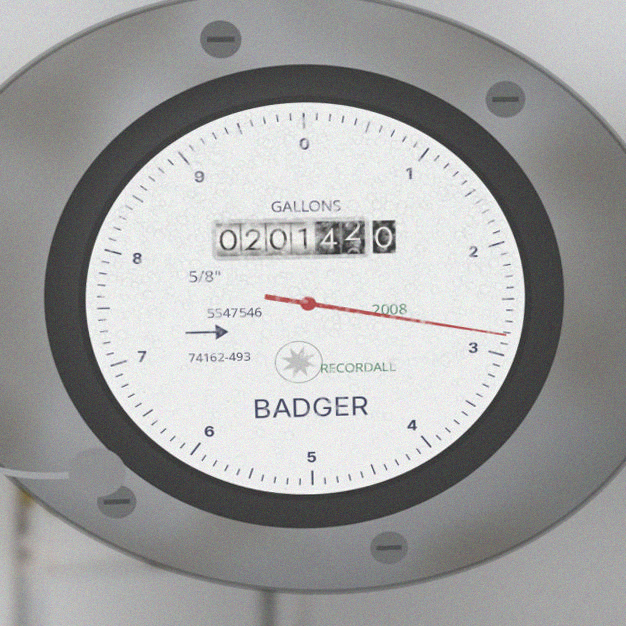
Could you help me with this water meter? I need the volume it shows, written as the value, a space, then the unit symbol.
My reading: 201422.8 gal
